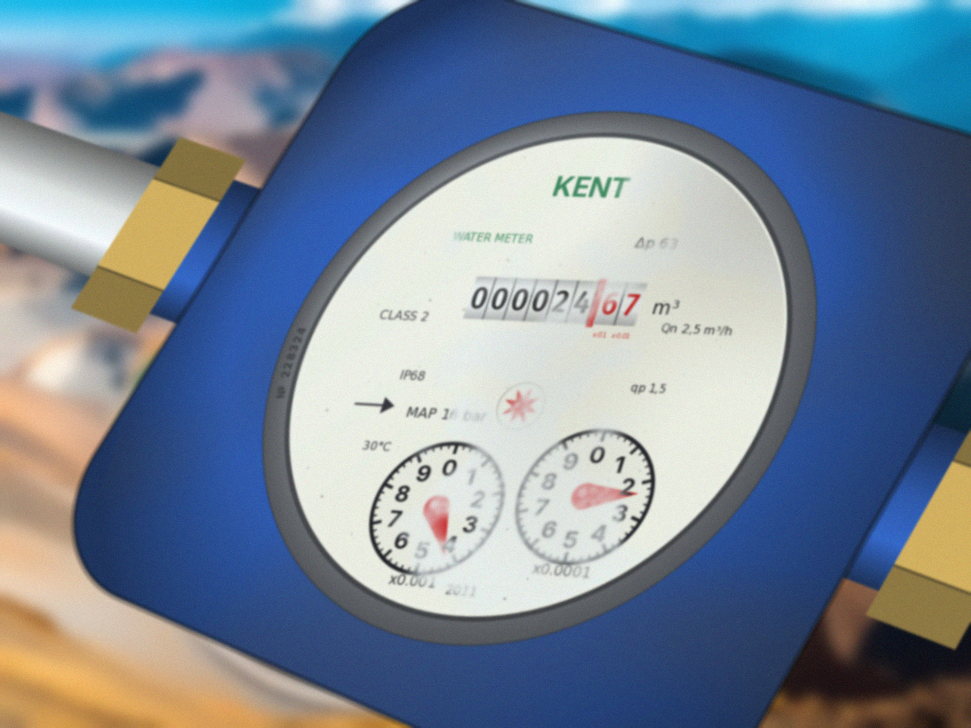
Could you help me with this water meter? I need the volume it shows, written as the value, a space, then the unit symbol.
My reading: 24.6742 m³
